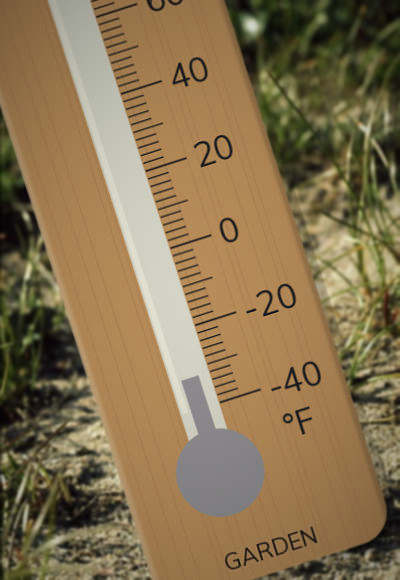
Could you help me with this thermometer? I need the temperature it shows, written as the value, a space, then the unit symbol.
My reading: -32 °F
